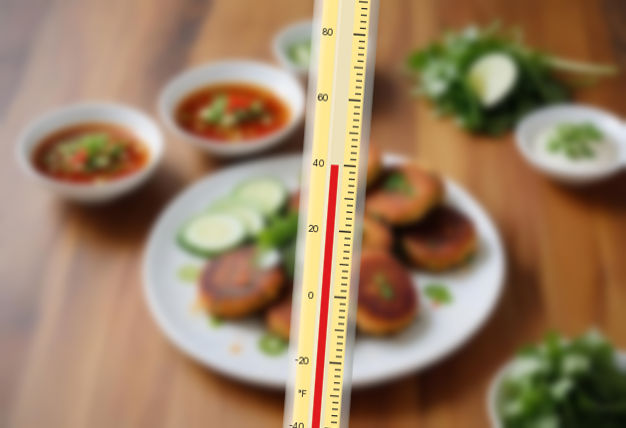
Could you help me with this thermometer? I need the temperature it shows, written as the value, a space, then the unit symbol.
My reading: 40 °F
